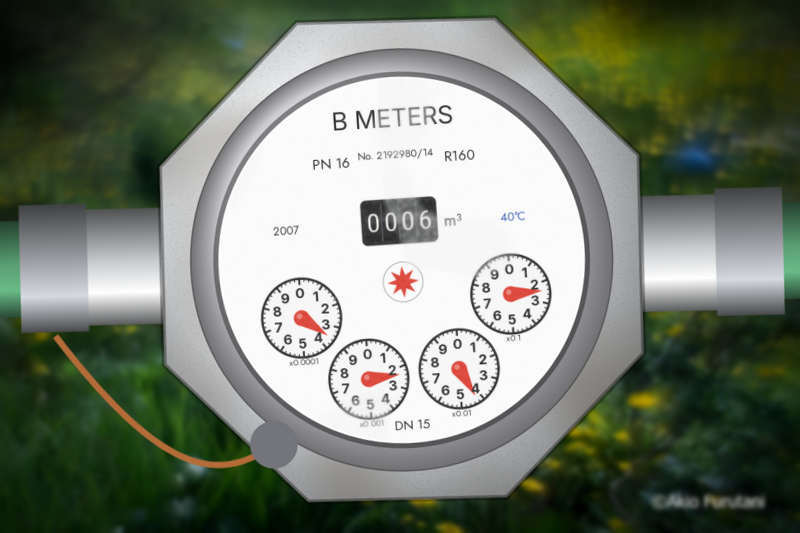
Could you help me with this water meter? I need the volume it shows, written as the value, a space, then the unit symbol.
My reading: 6.2423 m³
